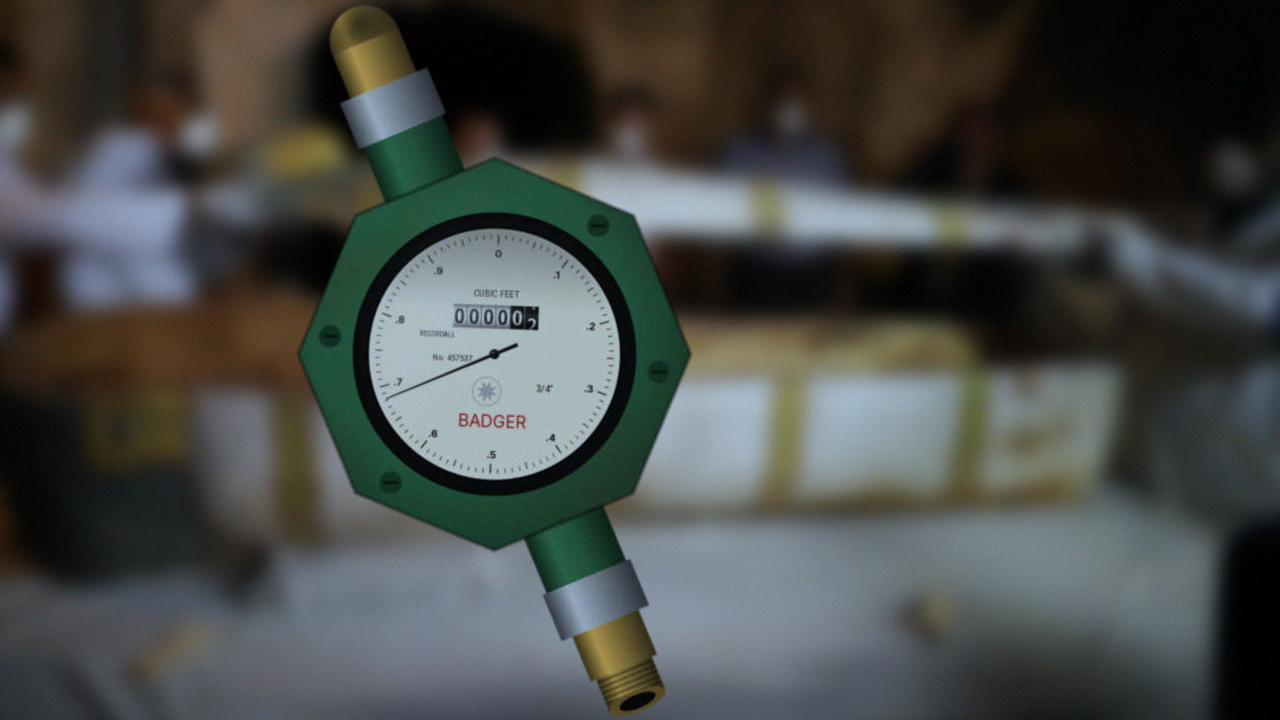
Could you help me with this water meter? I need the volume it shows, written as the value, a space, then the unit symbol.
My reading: 1.68 ft³
